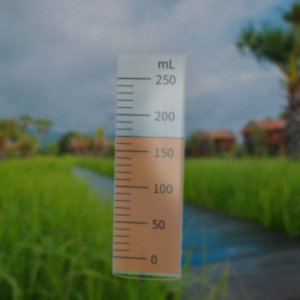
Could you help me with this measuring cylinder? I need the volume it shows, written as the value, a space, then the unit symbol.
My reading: 170 mL
